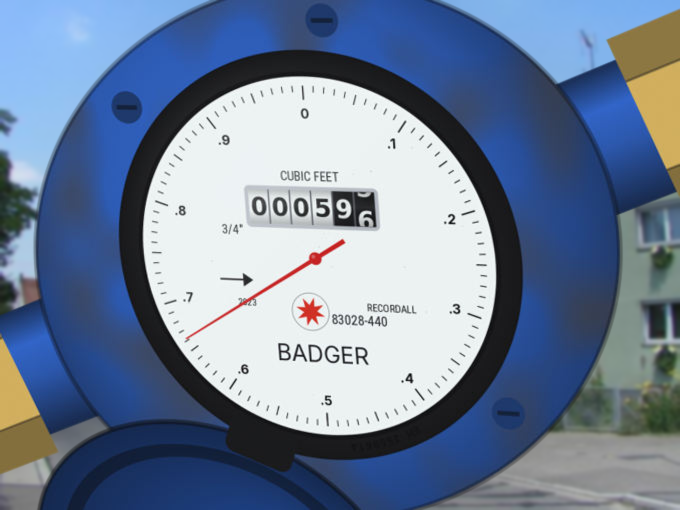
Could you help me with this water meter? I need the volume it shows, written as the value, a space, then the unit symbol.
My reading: 595.66 ft³
